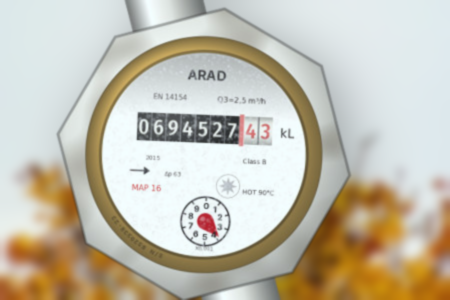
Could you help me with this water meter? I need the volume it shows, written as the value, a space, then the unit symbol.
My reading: 694527.433 kL
